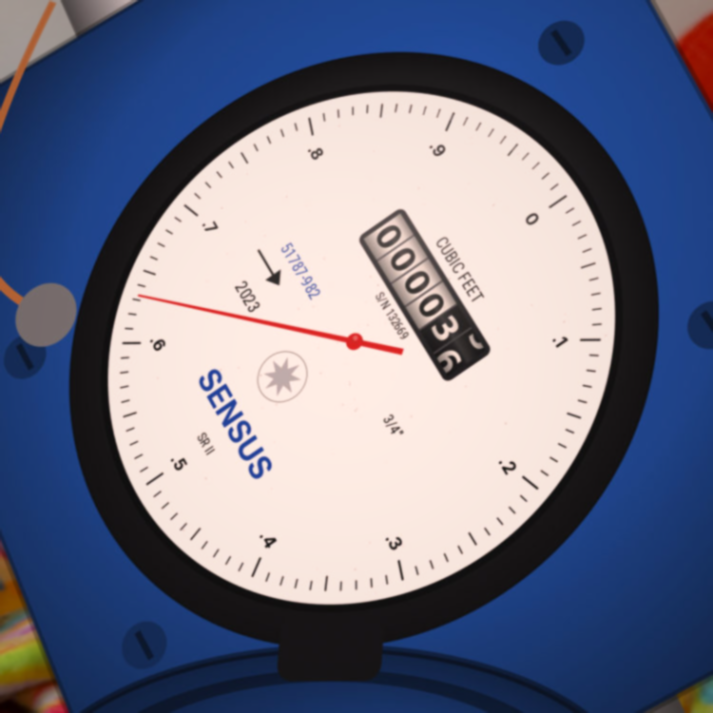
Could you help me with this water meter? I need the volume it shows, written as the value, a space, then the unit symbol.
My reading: 35.63 ft³
